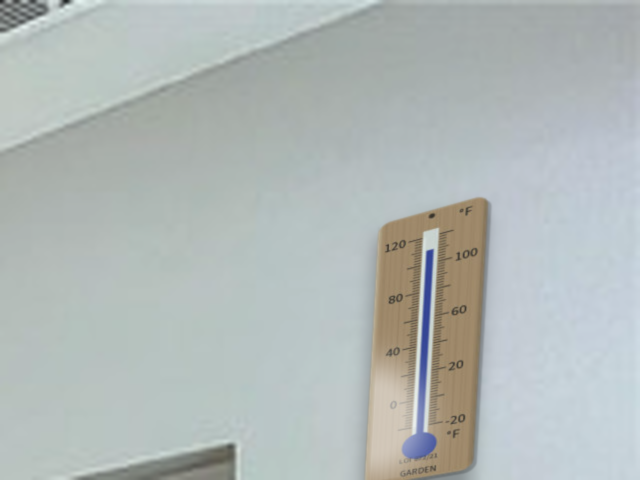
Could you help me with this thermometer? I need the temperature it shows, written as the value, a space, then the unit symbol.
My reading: 110 °F
